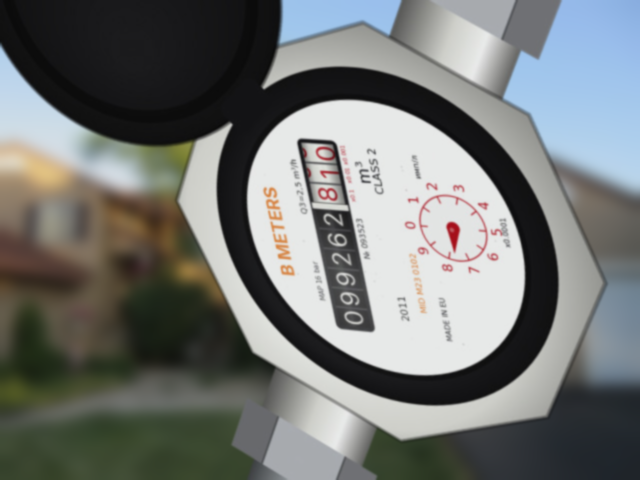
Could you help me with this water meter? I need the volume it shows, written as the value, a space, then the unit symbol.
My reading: 99262.8097 m³
